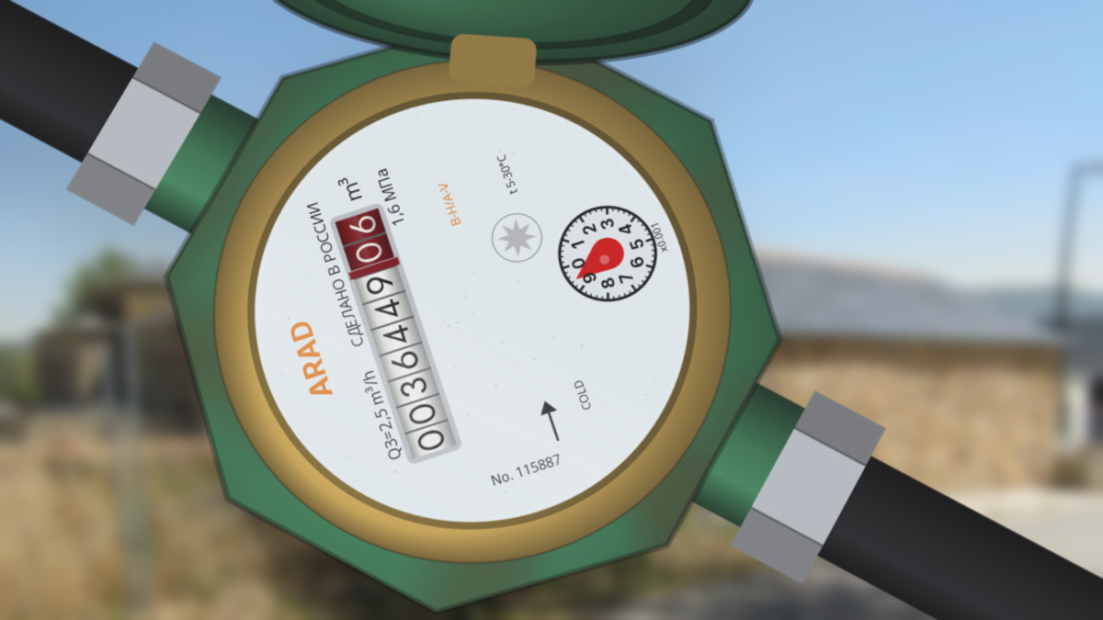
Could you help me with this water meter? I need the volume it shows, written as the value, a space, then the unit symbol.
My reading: 36449.059 m³
